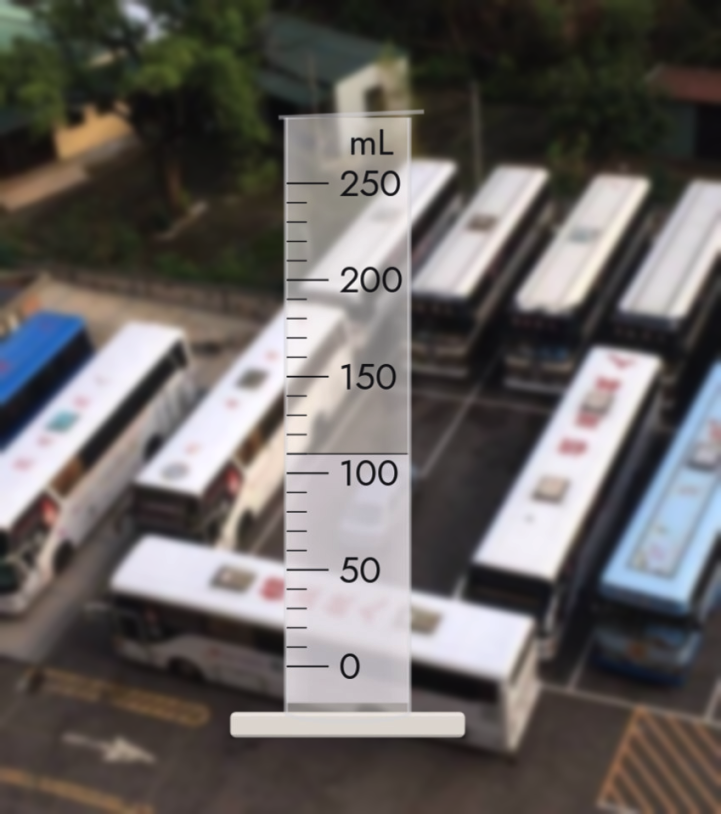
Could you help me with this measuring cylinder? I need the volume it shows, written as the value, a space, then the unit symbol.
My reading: 110 mL
